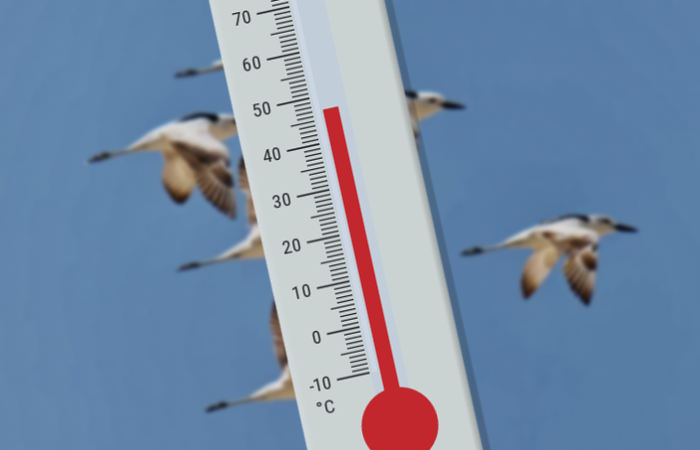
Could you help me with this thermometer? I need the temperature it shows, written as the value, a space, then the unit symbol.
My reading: 47 °C
